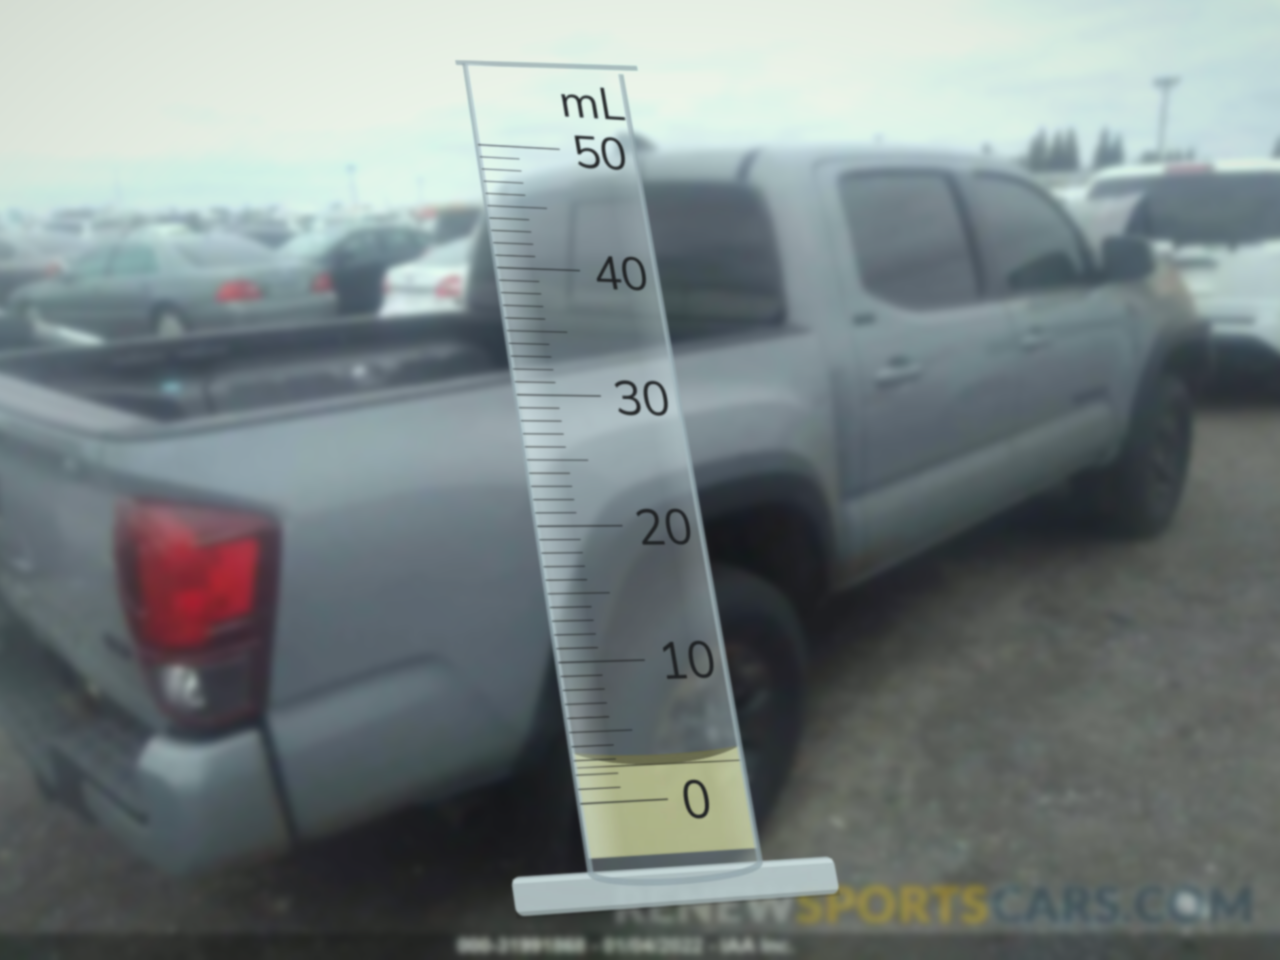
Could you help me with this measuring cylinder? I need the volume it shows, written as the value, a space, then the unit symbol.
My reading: 2.5 mL
